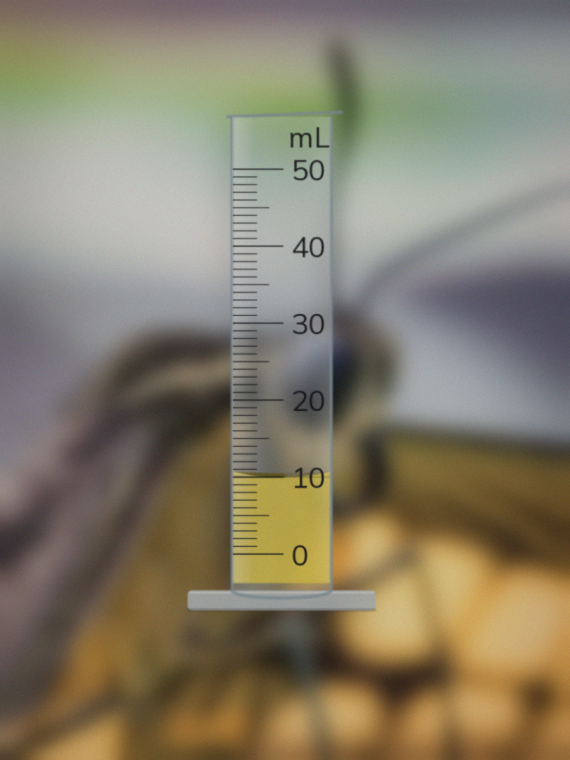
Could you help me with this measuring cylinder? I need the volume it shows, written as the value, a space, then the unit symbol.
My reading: 10 mL
